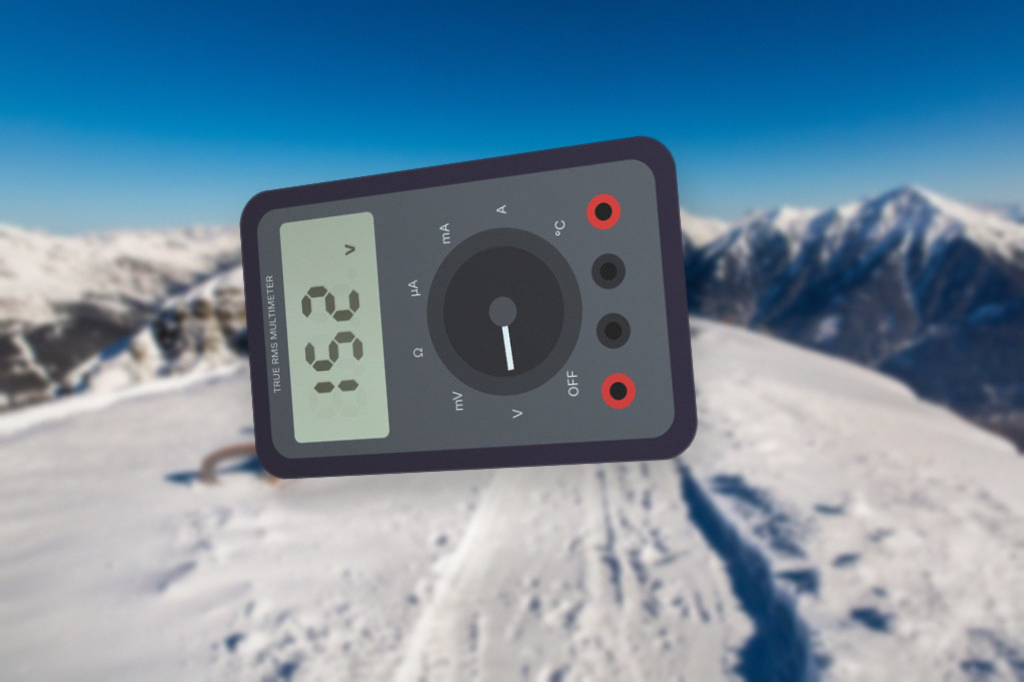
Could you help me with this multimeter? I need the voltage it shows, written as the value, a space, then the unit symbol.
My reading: 152 V
